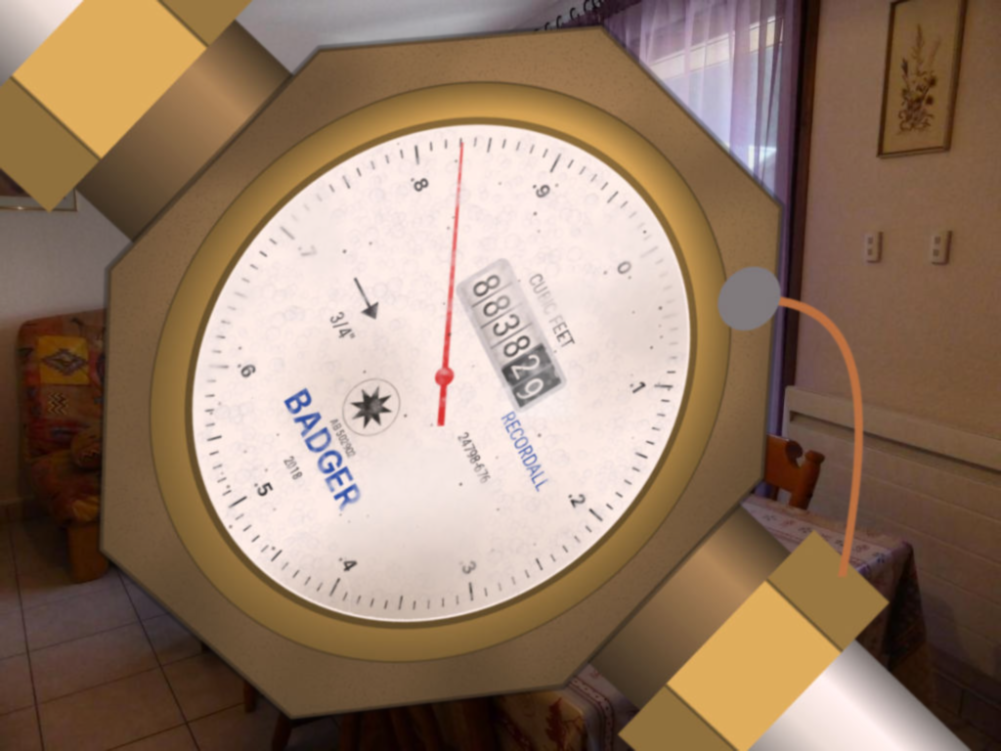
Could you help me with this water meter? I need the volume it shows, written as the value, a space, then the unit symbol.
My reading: 883828.83 ft³
